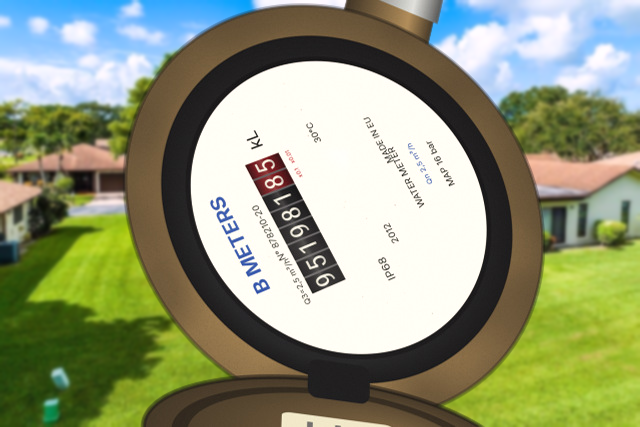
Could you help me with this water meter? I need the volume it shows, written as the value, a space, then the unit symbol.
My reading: 951981.85 kL
